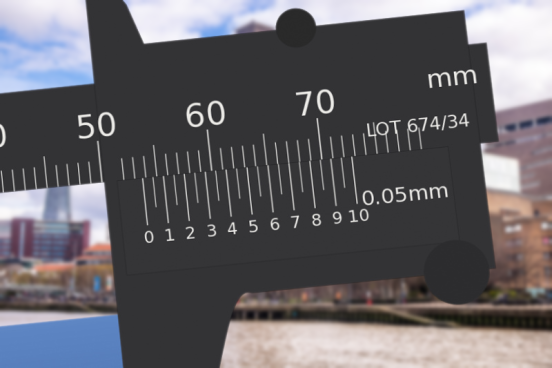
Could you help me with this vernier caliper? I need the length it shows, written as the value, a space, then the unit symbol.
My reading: 53.7 mm
